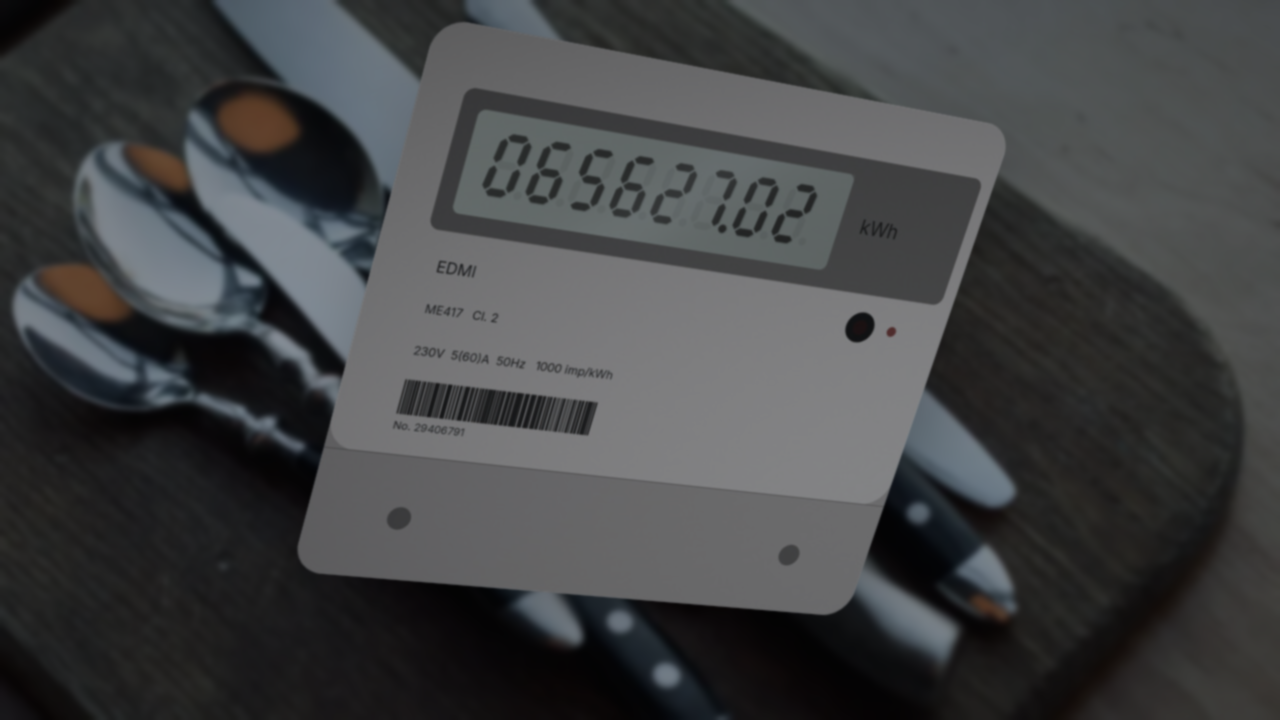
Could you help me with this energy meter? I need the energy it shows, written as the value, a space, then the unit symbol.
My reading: 65627.02 kWh
